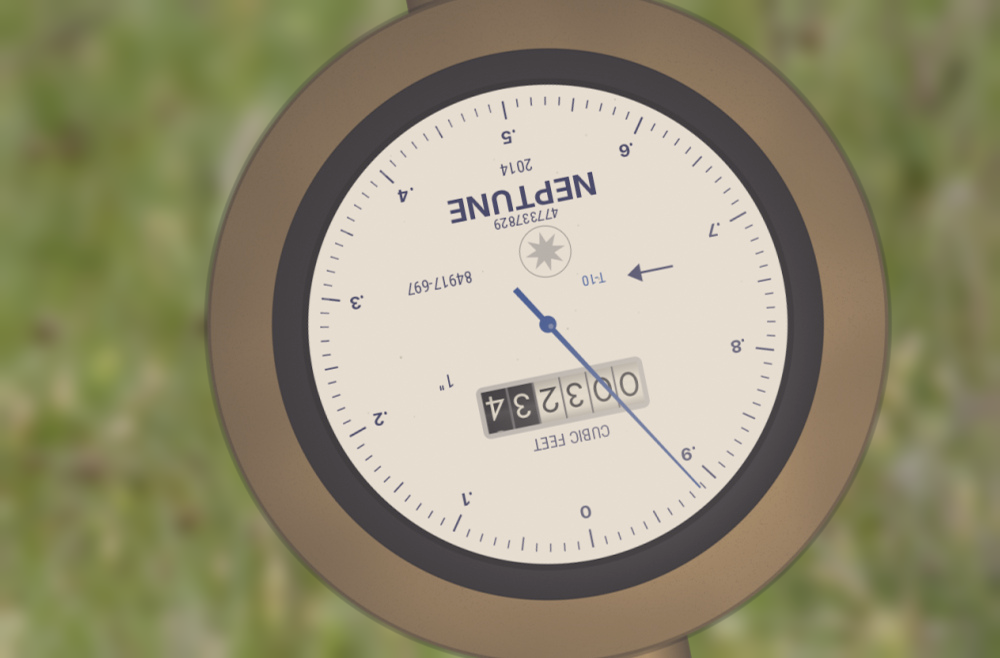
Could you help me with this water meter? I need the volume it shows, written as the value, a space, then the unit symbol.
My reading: 3233.91 ft³
